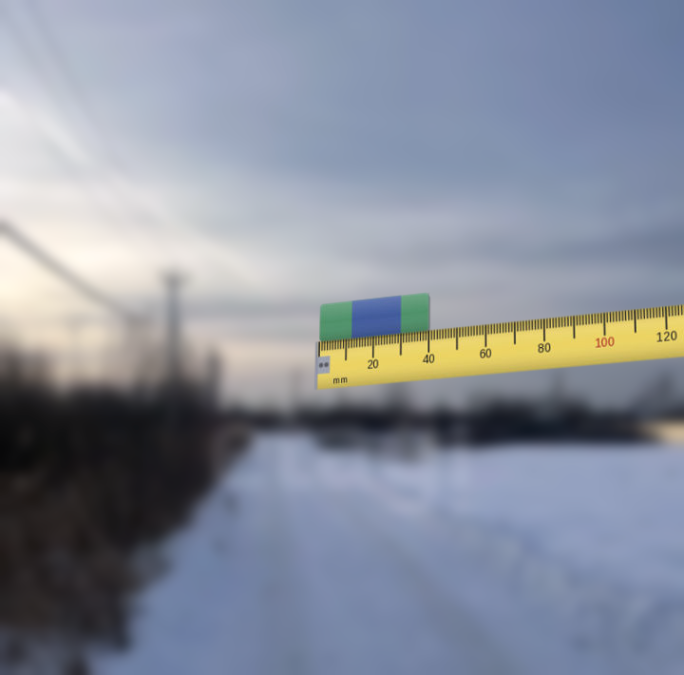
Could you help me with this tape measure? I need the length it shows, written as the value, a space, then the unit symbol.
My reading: 40 mm
